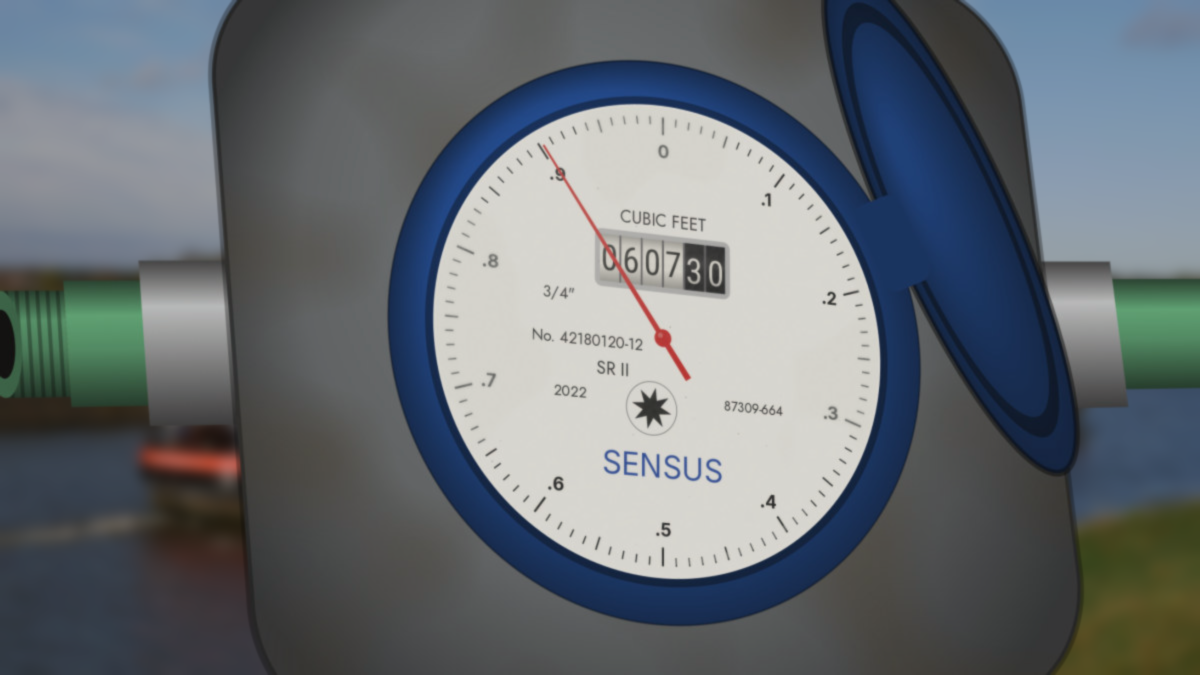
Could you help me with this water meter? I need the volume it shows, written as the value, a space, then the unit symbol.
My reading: 60729.90 ft³
